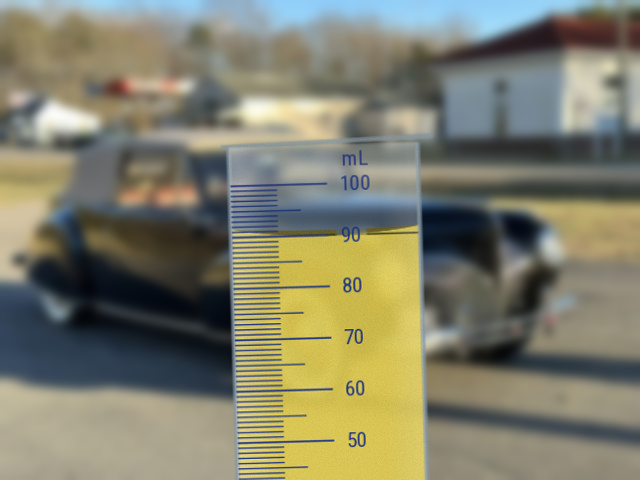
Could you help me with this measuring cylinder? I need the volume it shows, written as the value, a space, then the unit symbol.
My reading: 90 mL
